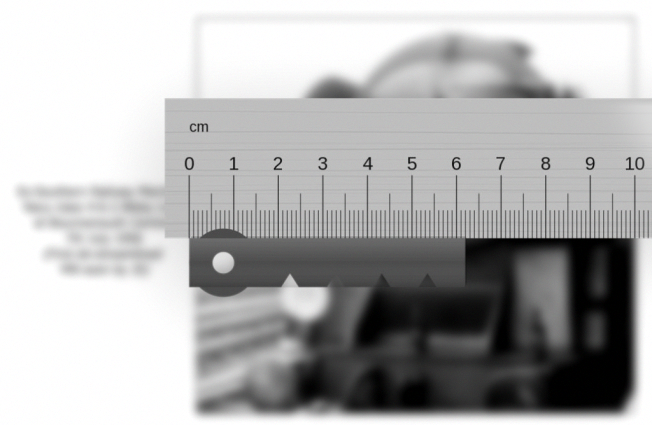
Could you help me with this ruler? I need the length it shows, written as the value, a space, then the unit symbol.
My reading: 6.2 cm
